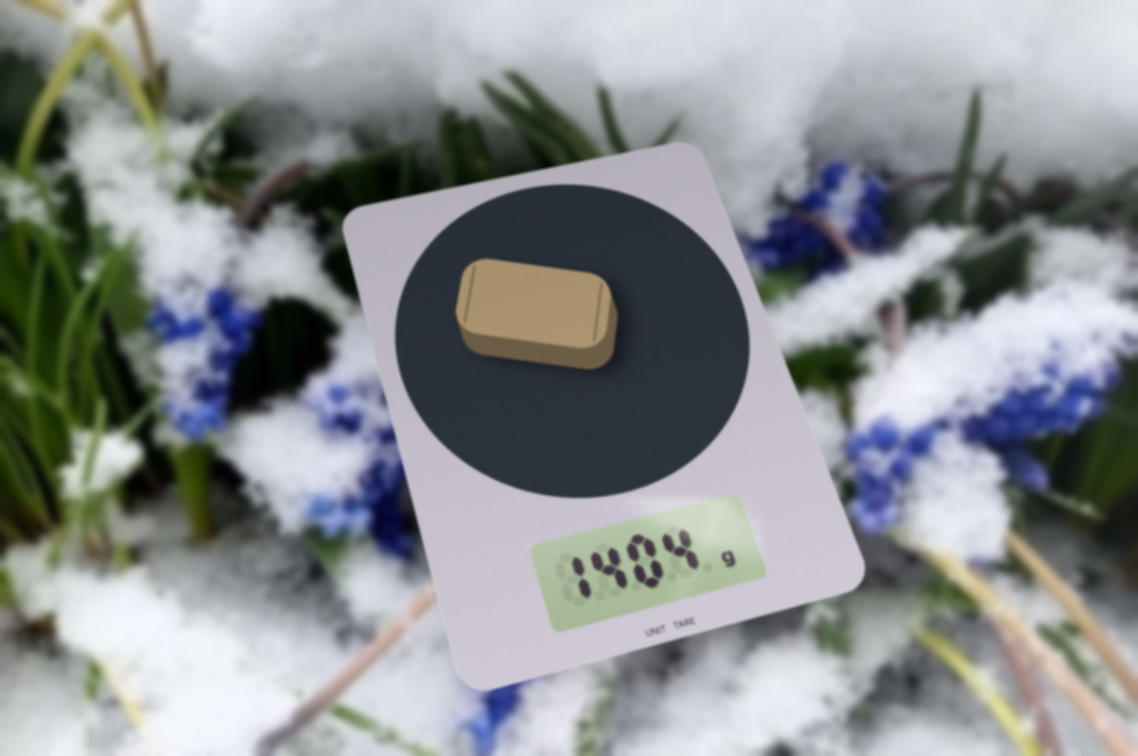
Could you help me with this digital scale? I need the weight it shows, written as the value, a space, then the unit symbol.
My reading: 1404 g
